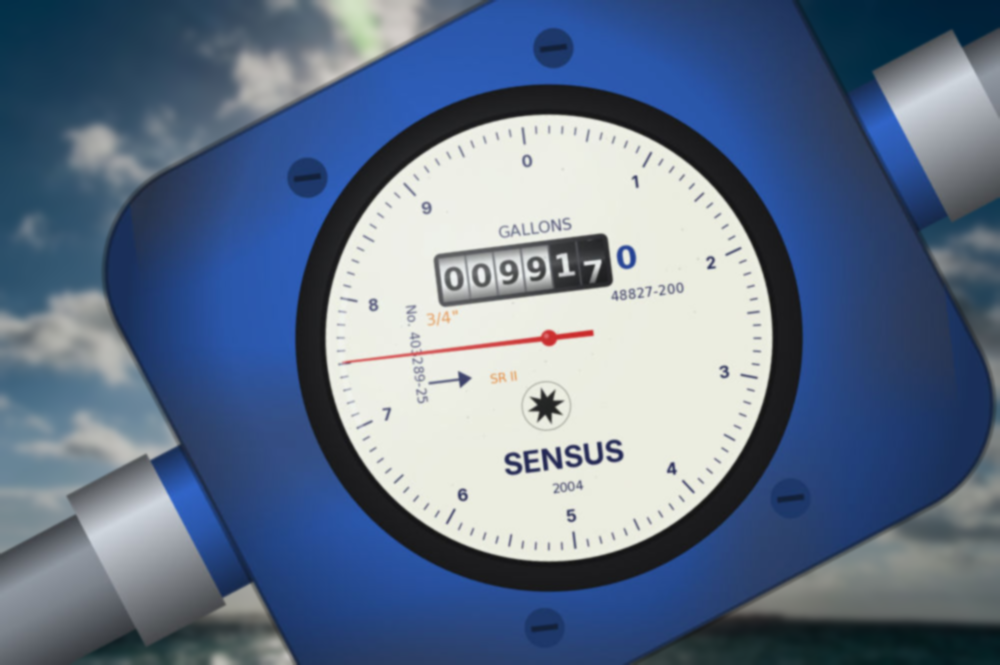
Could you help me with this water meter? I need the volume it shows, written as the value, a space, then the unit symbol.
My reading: 99167.5 gal
